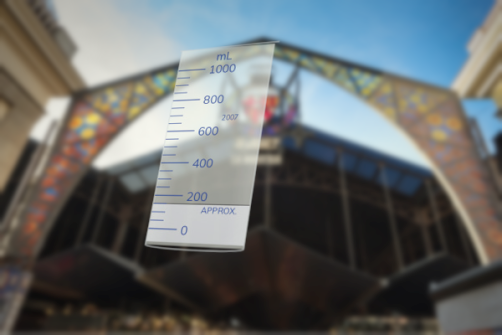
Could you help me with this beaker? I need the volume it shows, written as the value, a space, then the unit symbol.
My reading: 150 mL
